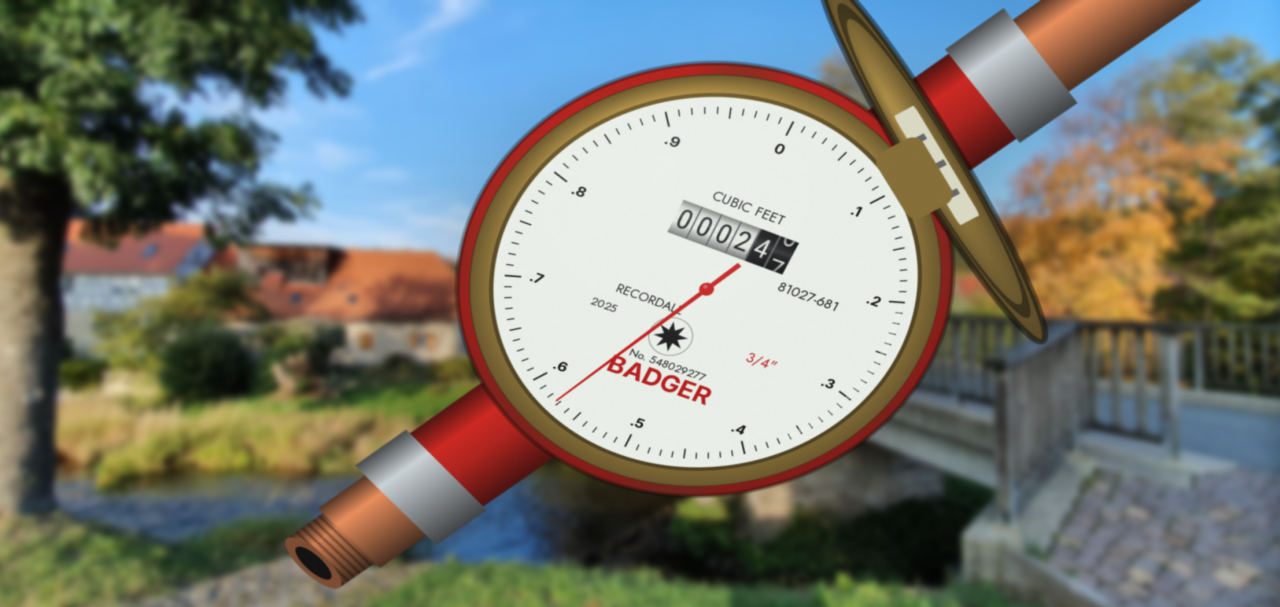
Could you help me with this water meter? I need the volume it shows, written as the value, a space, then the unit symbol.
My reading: 246.57 ft³
